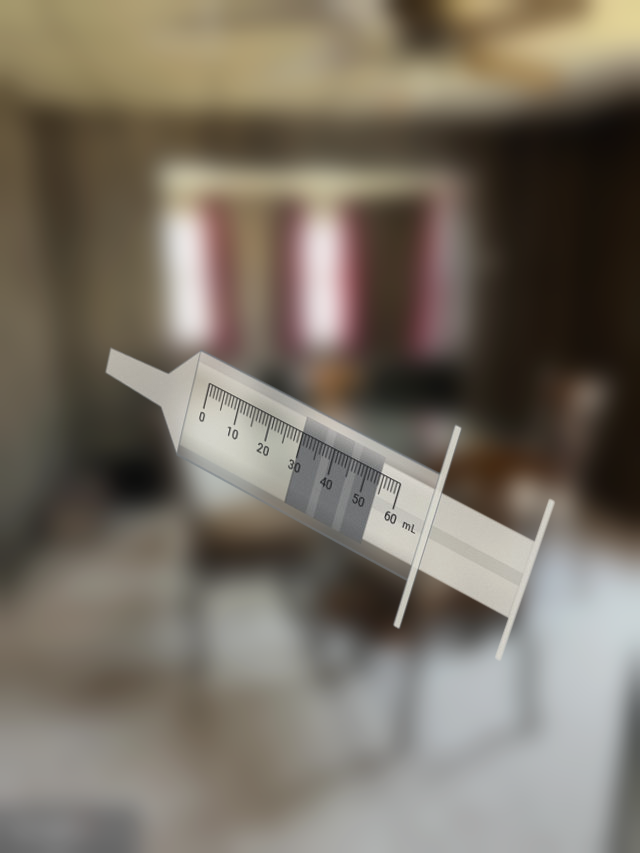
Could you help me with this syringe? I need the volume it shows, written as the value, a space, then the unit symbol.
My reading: 30 mL
